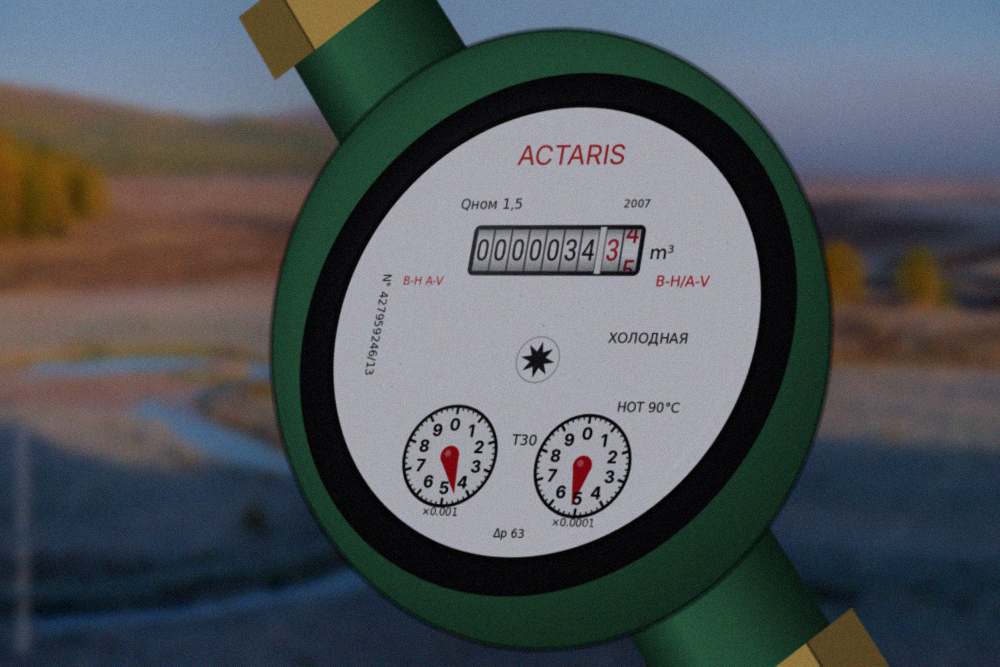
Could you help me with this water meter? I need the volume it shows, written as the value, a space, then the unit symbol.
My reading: 34.3445 m³
